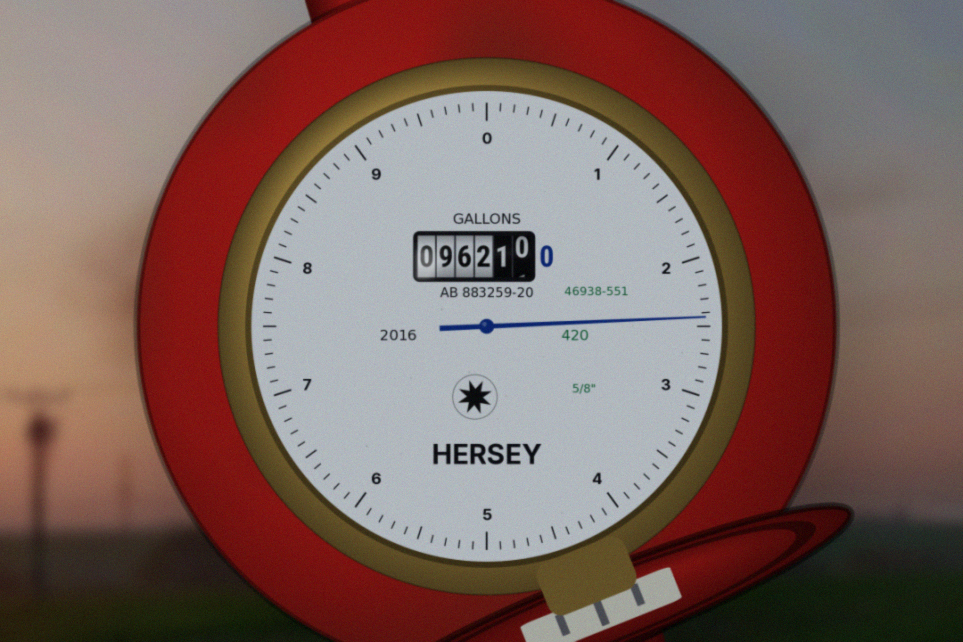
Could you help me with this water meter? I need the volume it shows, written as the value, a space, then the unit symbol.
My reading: 962102.4 gal
